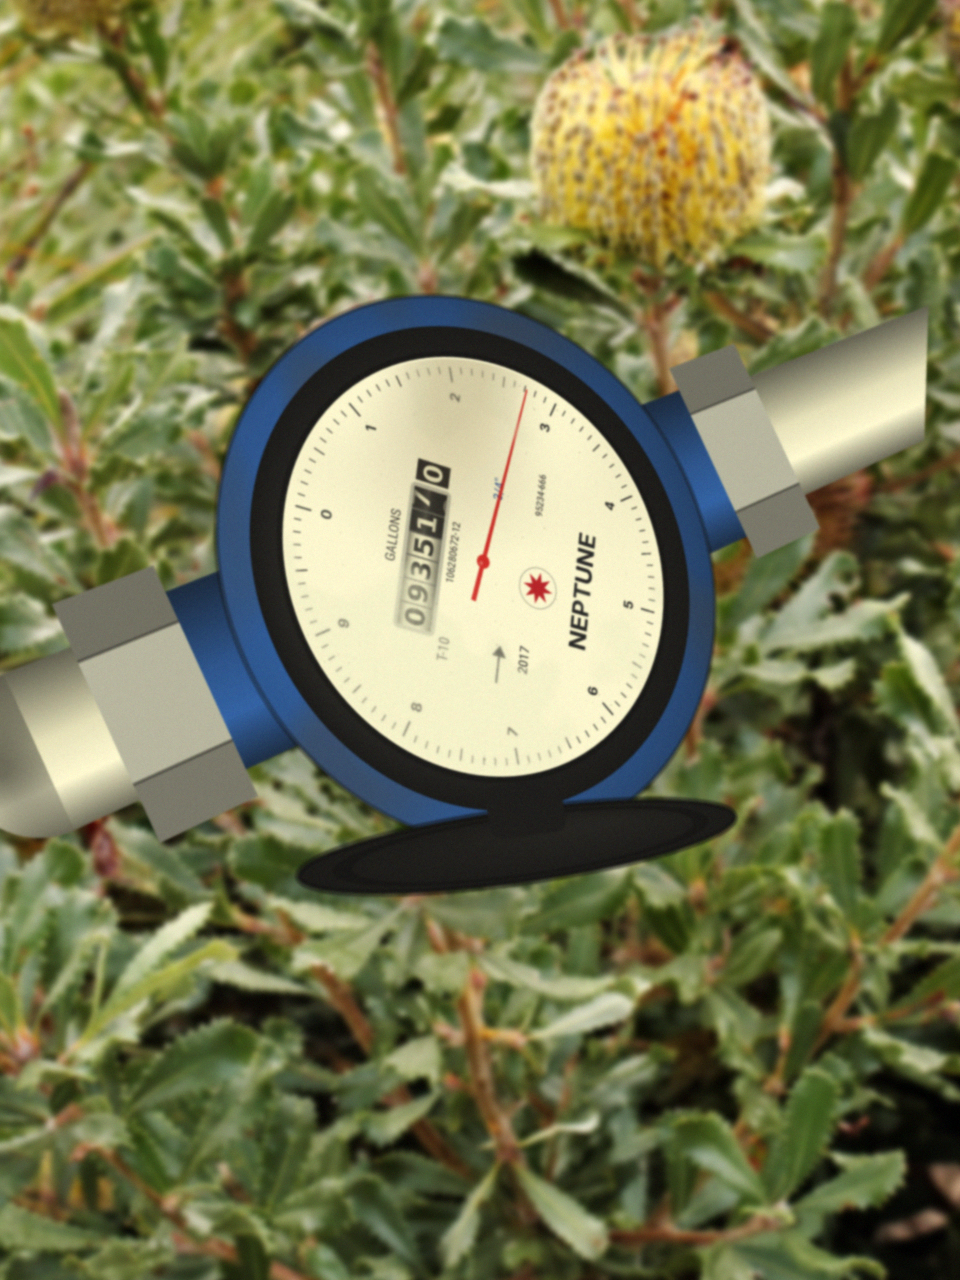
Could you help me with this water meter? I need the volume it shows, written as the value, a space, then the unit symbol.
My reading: 935172.7 gal
